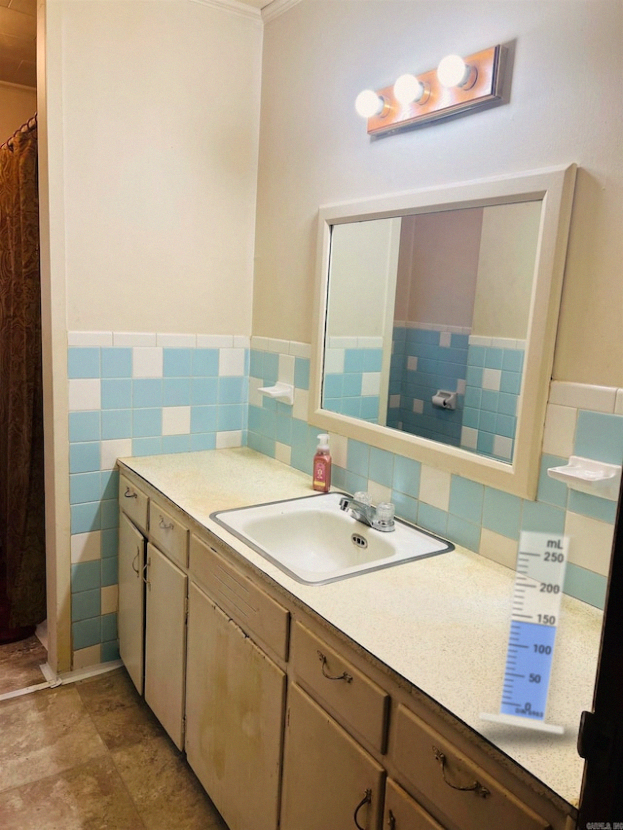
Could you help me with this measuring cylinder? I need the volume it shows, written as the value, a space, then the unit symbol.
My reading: 140 mL
